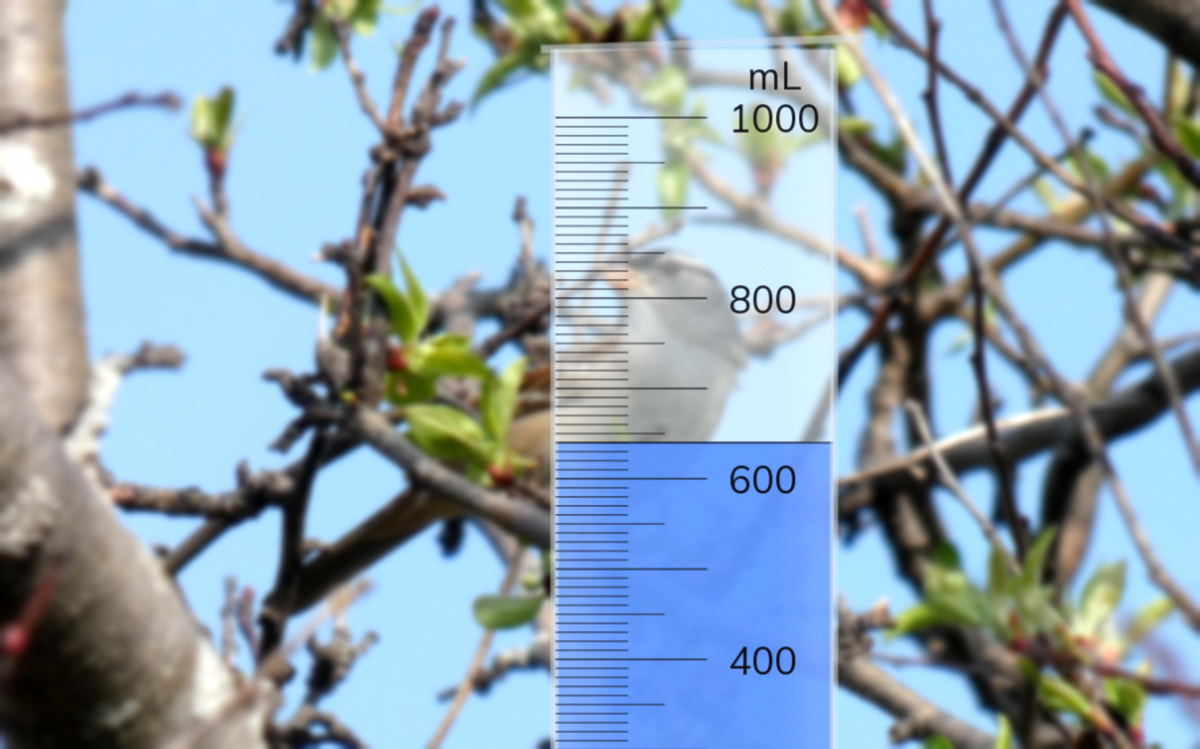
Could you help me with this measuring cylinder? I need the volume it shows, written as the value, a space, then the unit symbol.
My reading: 640 mL
